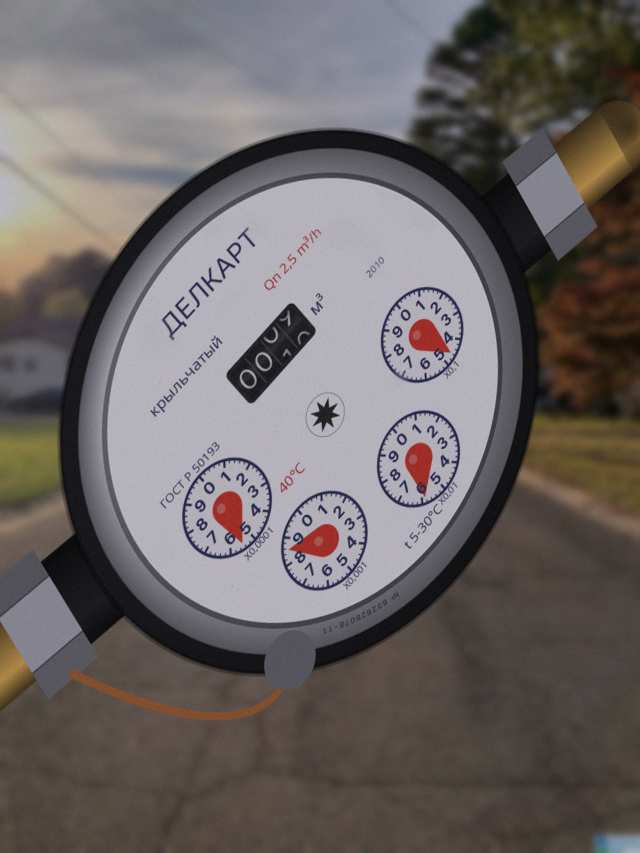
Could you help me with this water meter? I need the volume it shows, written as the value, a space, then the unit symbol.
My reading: 9.4585 m³
